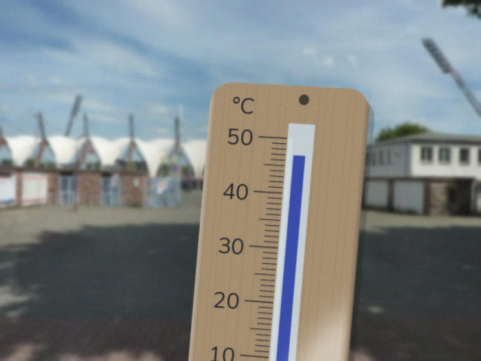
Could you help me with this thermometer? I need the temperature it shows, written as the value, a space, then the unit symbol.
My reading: 47 °C
